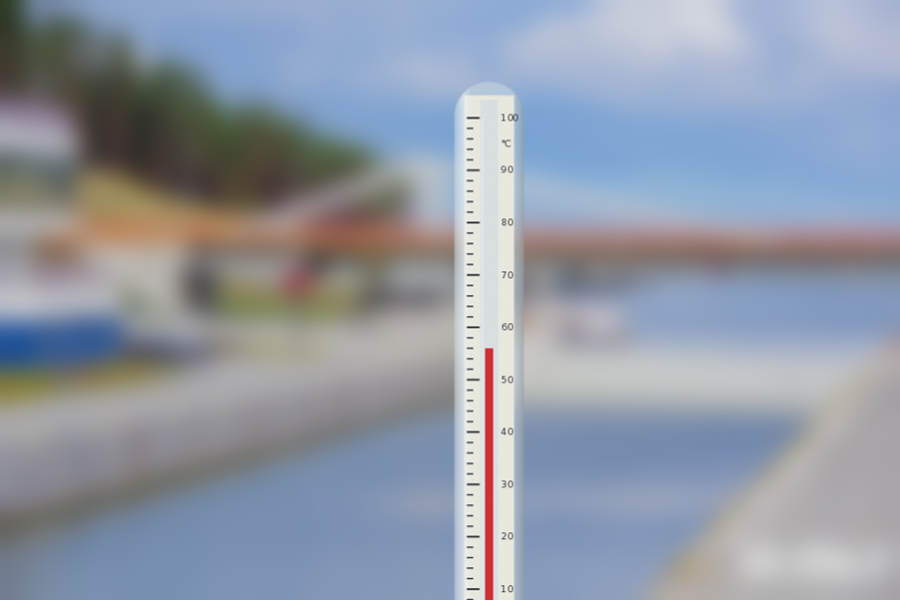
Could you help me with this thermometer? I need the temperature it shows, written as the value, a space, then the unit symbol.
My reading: 56 °C
